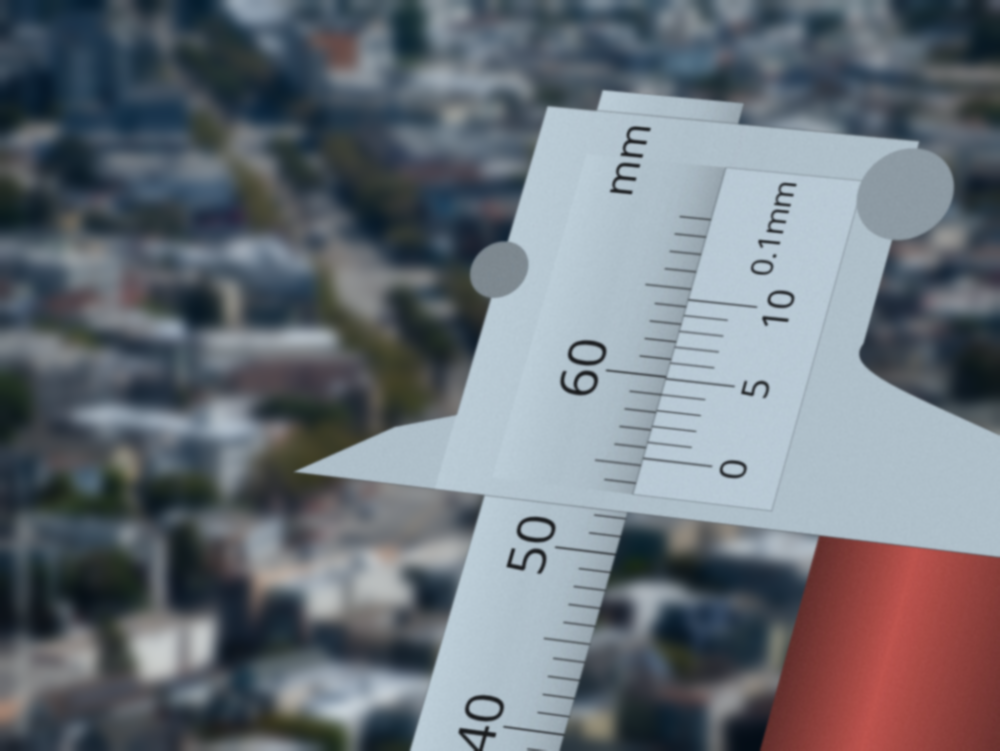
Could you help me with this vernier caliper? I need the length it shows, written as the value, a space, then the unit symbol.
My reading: 55.4 mm
